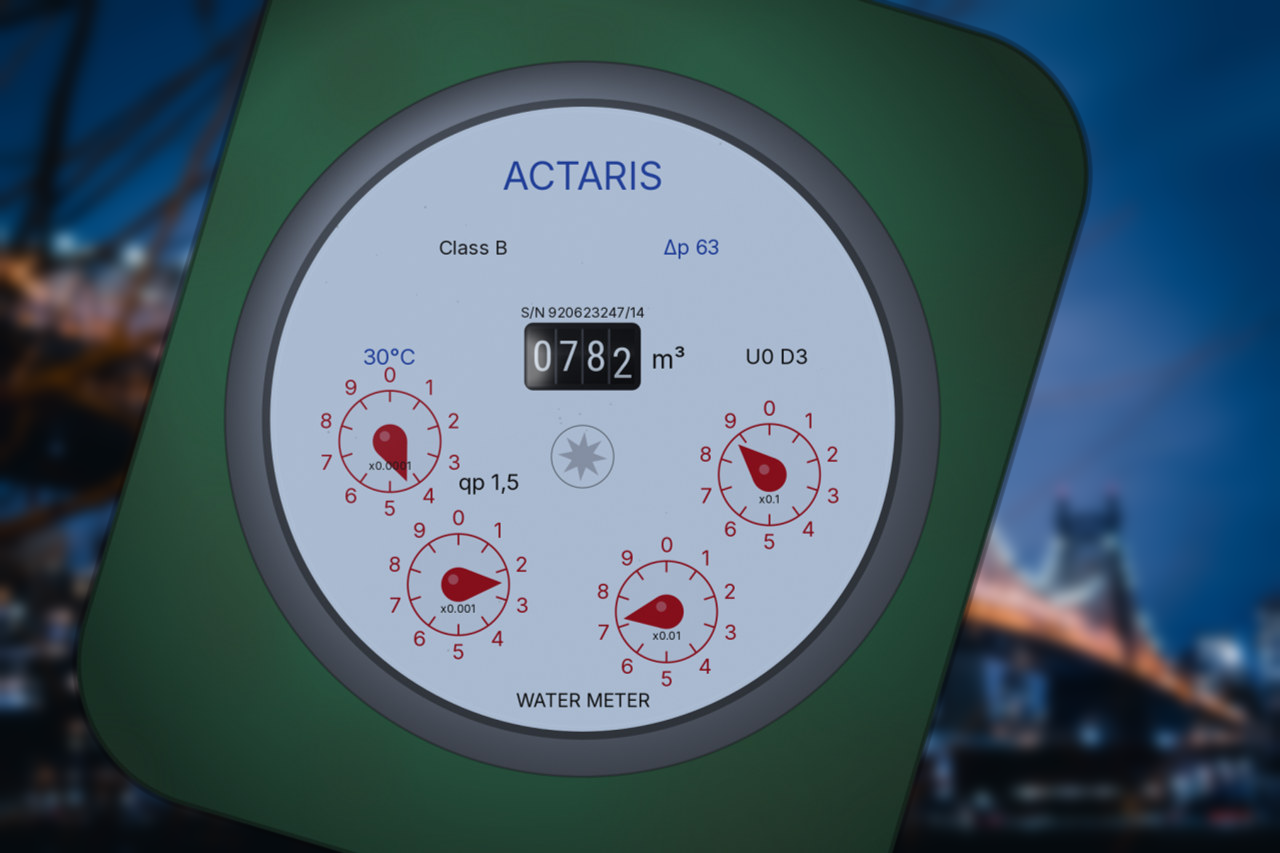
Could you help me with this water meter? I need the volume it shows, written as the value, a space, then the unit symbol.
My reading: 781.8724 m³
